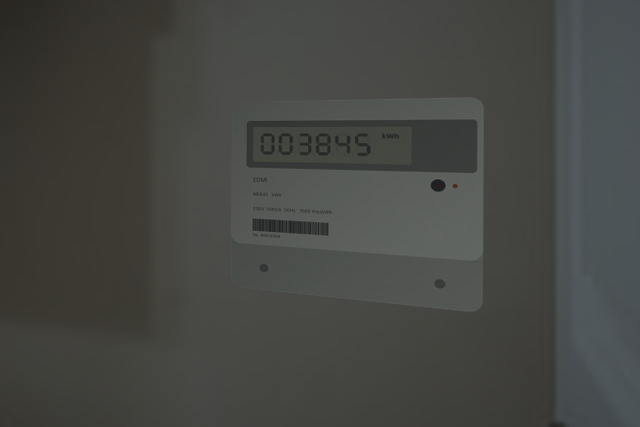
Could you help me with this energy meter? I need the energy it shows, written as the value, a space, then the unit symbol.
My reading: 3845 kWh
